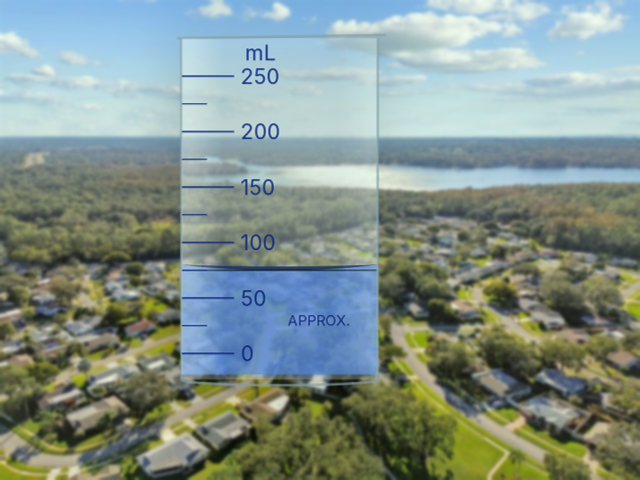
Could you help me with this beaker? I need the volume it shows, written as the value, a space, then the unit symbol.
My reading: 75 mL
